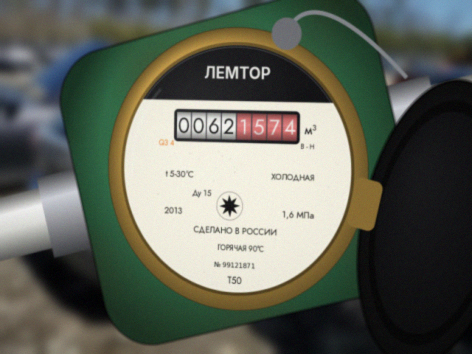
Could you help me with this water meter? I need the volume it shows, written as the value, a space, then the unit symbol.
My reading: 62.1574 m³
